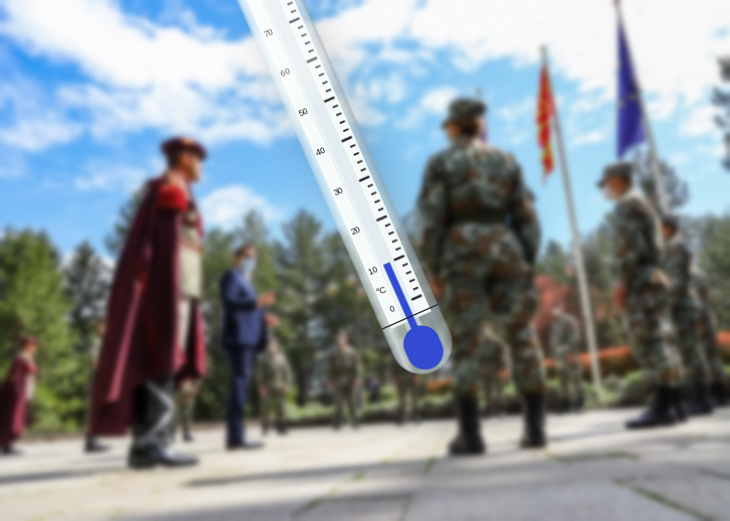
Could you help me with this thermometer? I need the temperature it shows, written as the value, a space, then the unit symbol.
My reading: 10 °C
